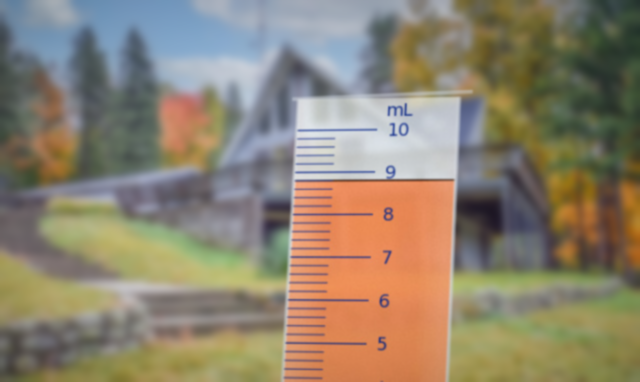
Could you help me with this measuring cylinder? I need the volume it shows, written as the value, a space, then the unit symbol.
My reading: 8.8 mL
